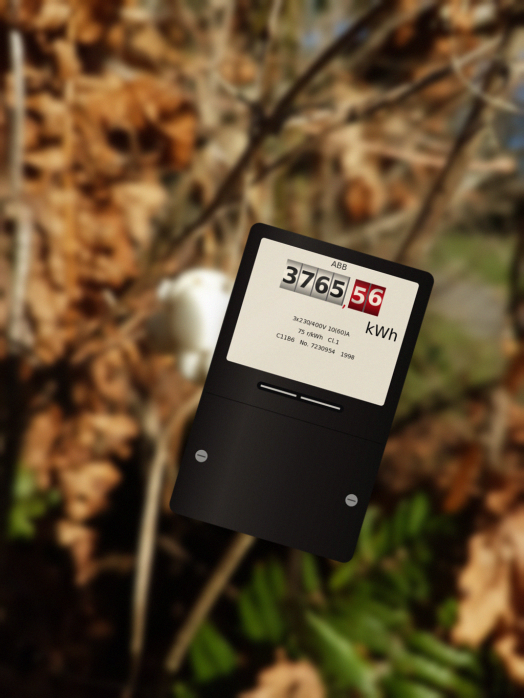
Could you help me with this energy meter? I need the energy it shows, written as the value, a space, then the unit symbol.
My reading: 3765.56 kWh
